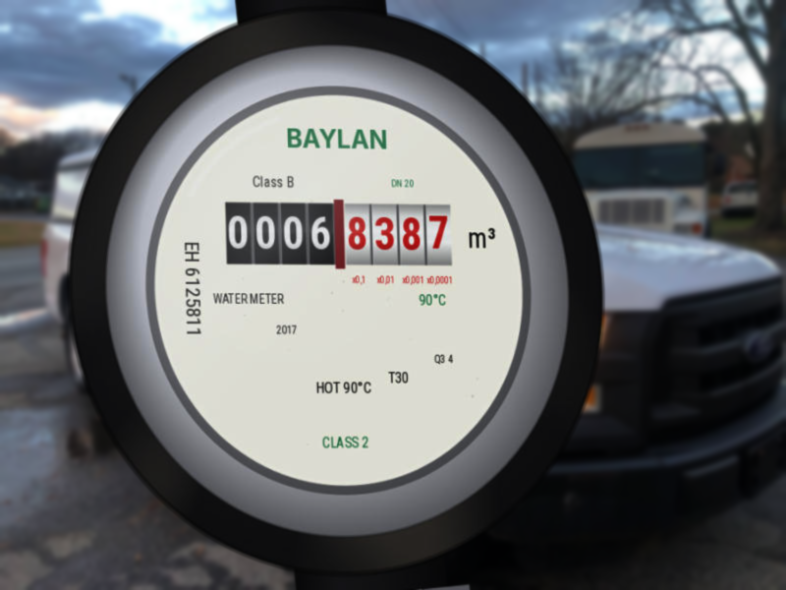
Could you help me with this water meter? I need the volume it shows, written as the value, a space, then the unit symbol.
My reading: 6.8387 m³
